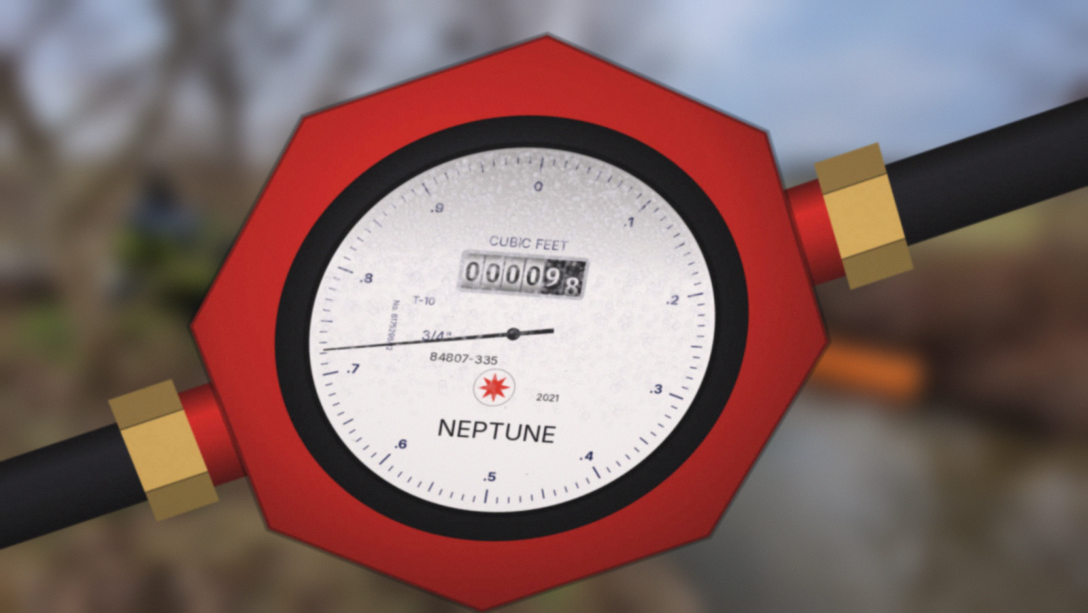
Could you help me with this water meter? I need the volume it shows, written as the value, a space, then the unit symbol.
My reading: 97.72 ft³
